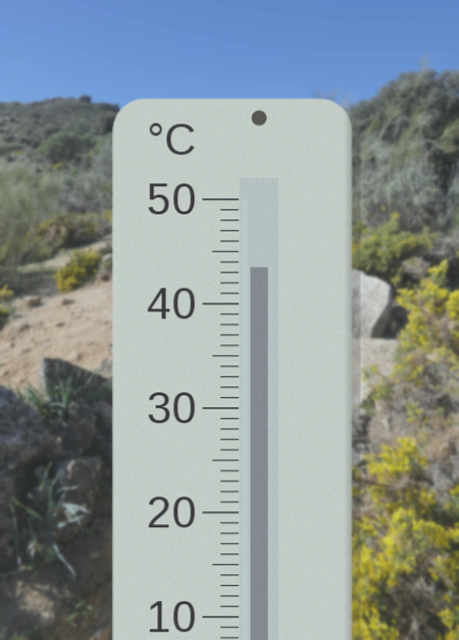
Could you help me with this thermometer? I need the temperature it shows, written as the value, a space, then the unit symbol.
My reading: 43.5 °C
